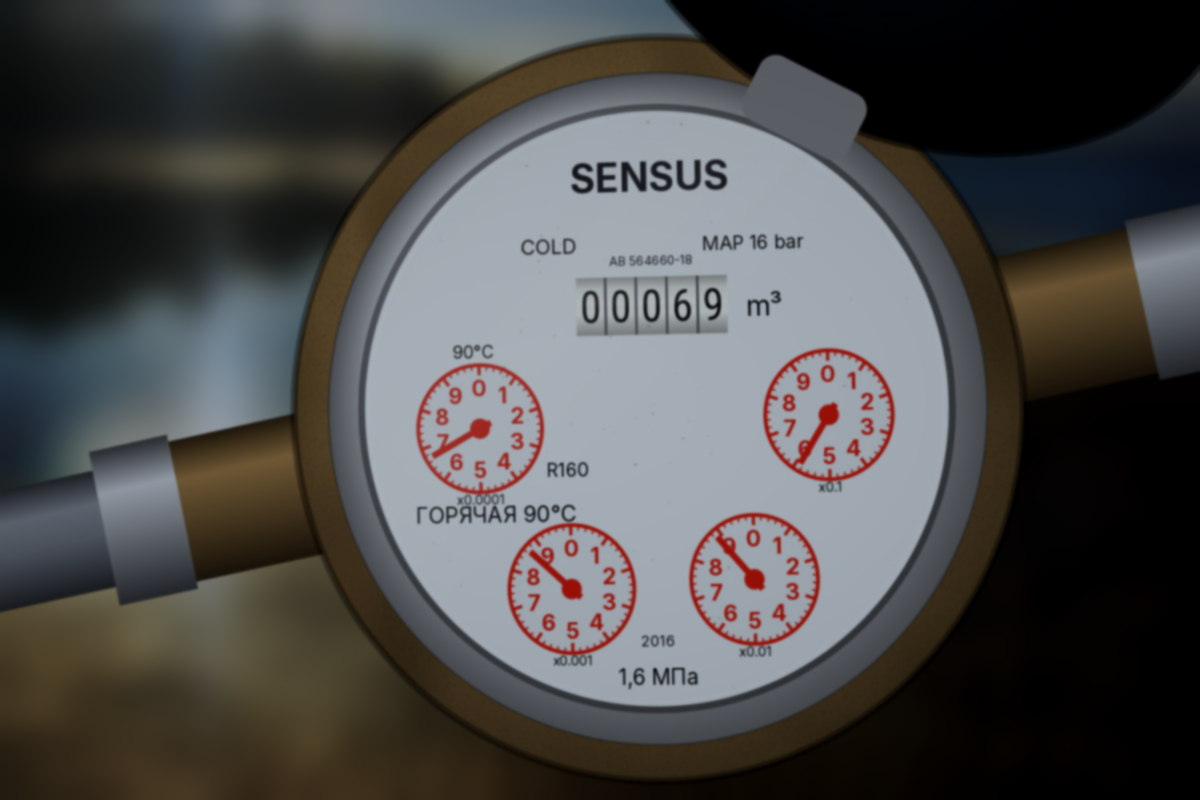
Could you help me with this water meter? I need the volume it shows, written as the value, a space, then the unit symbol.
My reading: 69.5886 m³
